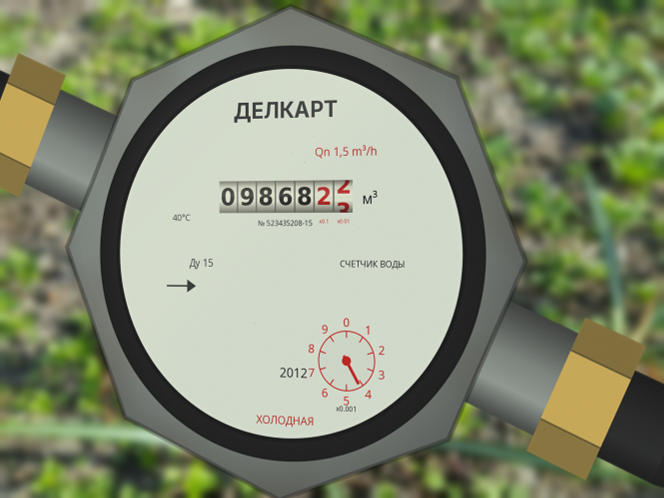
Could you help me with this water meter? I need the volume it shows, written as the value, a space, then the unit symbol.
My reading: 9868.224 m³
